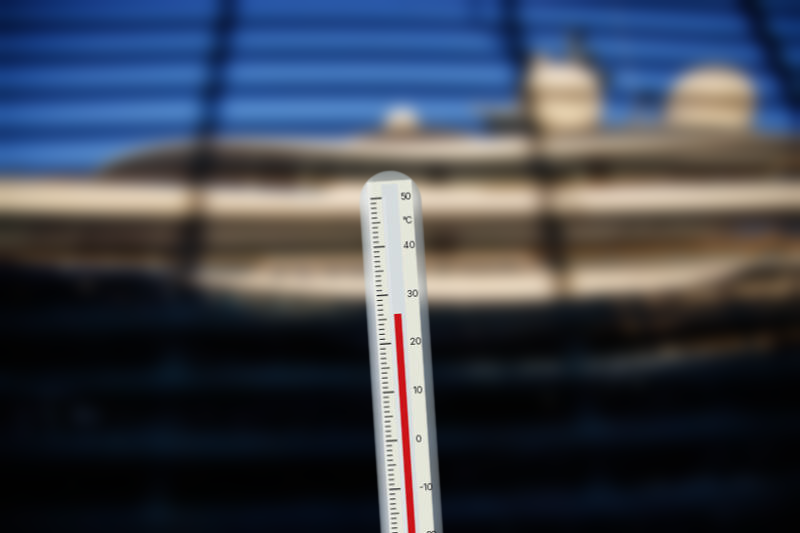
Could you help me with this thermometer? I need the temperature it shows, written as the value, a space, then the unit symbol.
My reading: 26 °C
